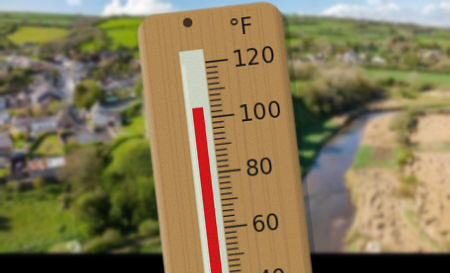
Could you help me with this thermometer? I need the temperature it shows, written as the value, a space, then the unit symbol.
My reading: 104 °F
